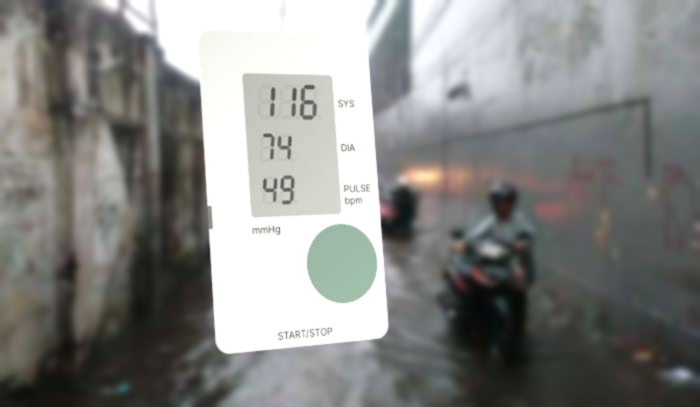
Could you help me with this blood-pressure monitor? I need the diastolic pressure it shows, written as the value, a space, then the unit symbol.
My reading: 74 mmHg
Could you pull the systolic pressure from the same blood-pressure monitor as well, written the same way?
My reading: 116 mmHg
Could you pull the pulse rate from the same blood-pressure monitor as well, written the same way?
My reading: 49 bpm
